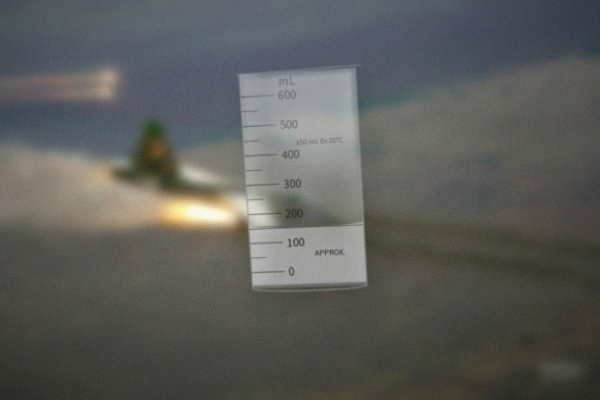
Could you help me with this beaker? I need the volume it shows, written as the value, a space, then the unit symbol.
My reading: 150 mL
